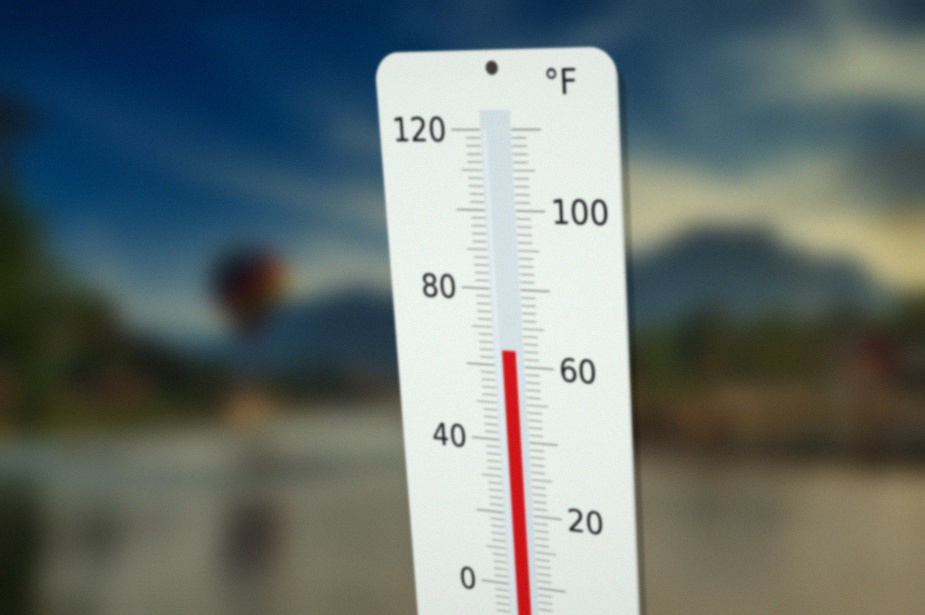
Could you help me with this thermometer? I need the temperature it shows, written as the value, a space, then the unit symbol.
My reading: 64 °F
